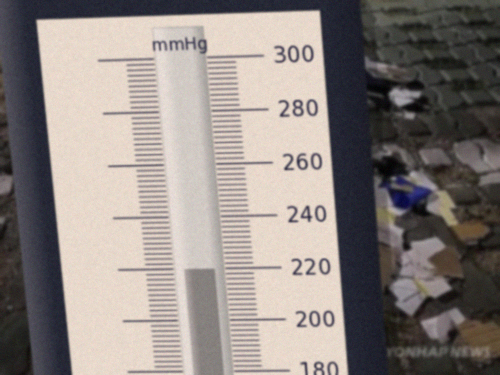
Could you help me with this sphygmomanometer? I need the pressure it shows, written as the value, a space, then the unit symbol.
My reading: 220 mmHg
